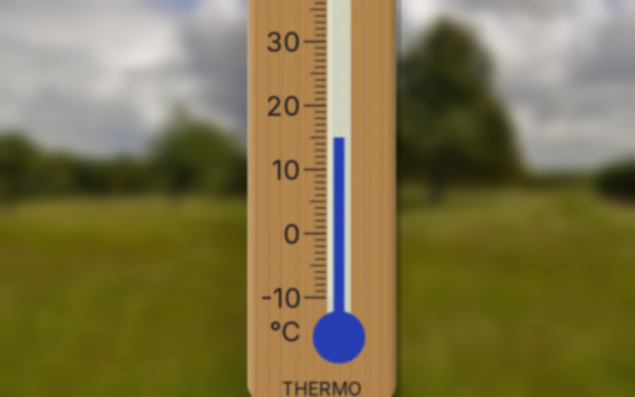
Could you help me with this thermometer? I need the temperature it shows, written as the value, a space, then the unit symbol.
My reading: 15 °C
